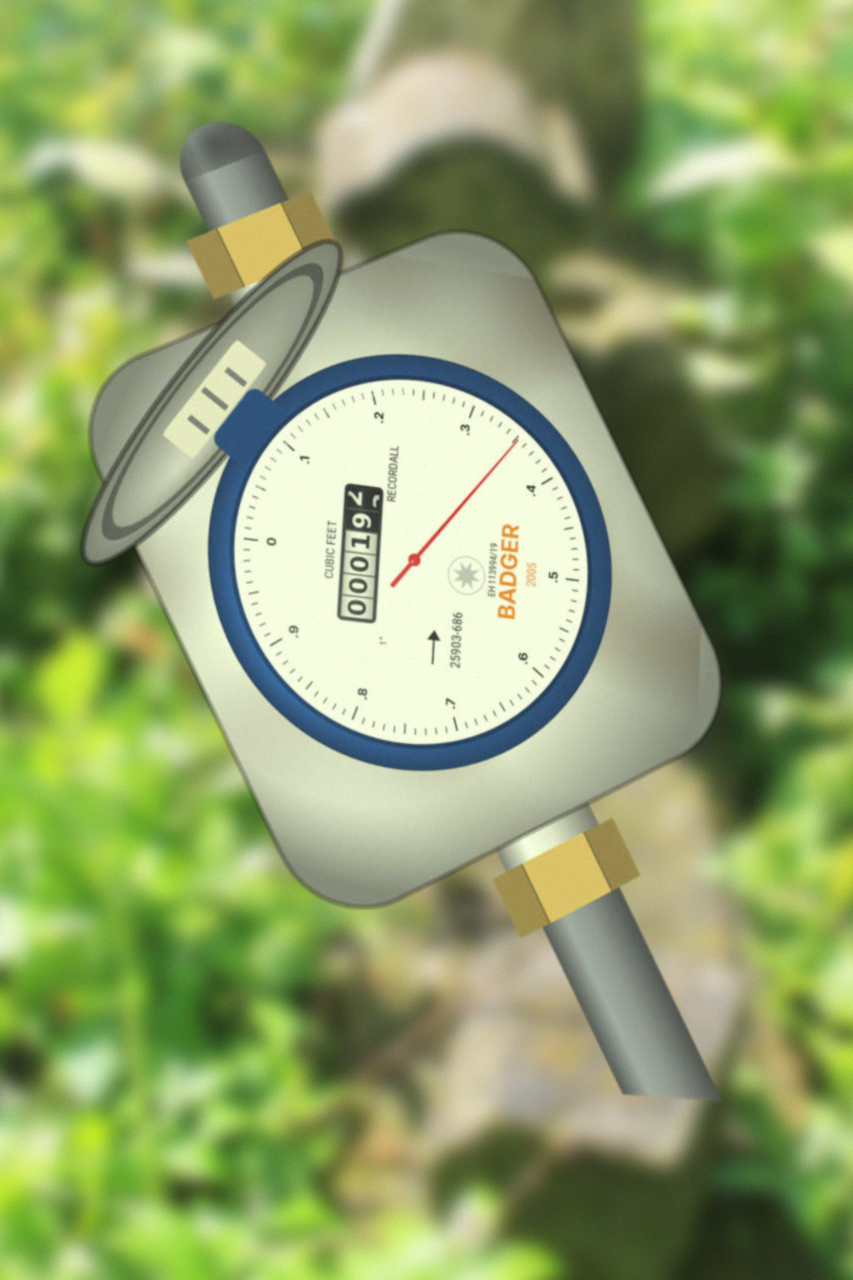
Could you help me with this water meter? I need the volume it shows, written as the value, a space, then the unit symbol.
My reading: 192.35 ft³
